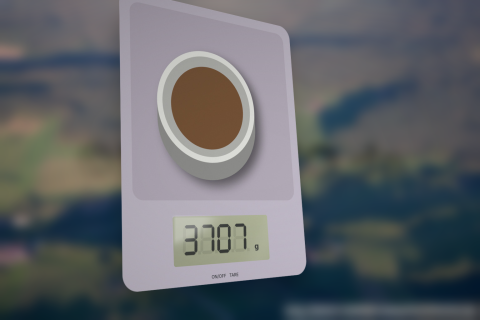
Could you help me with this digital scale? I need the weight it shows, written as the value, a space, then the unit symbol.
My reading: 3707 g
